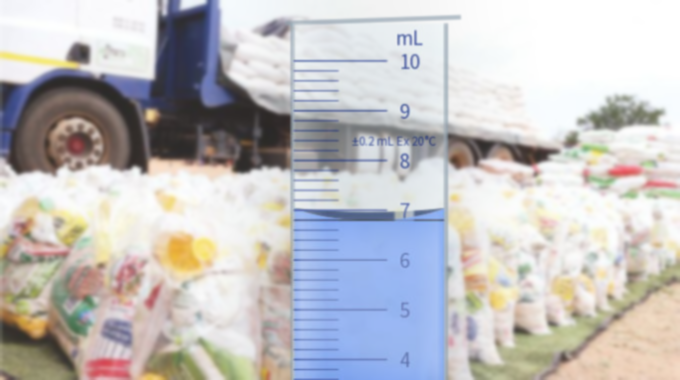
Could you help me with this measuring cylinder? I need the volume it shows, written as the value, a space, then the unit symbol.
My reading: 6.8 mL
